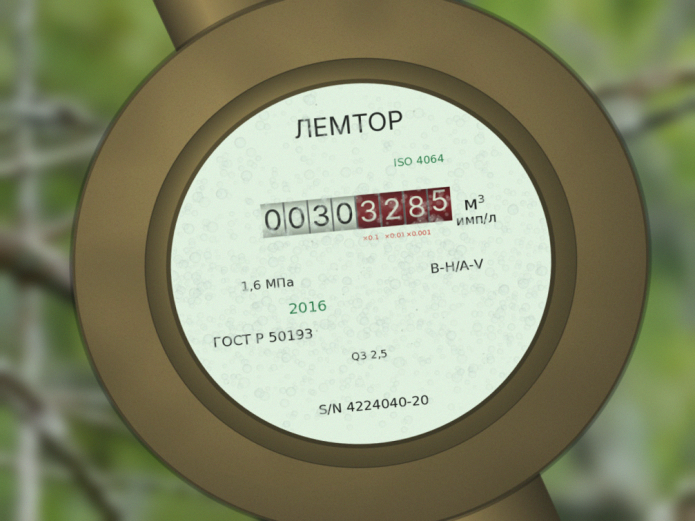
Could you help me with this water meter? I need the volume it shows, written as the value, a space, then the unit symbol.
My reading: 30.3285 m³
